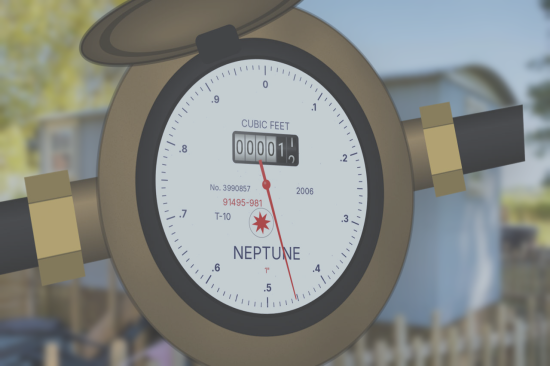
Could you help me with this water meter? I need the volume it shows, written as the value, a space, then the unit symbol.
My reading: 11.45 ft³
